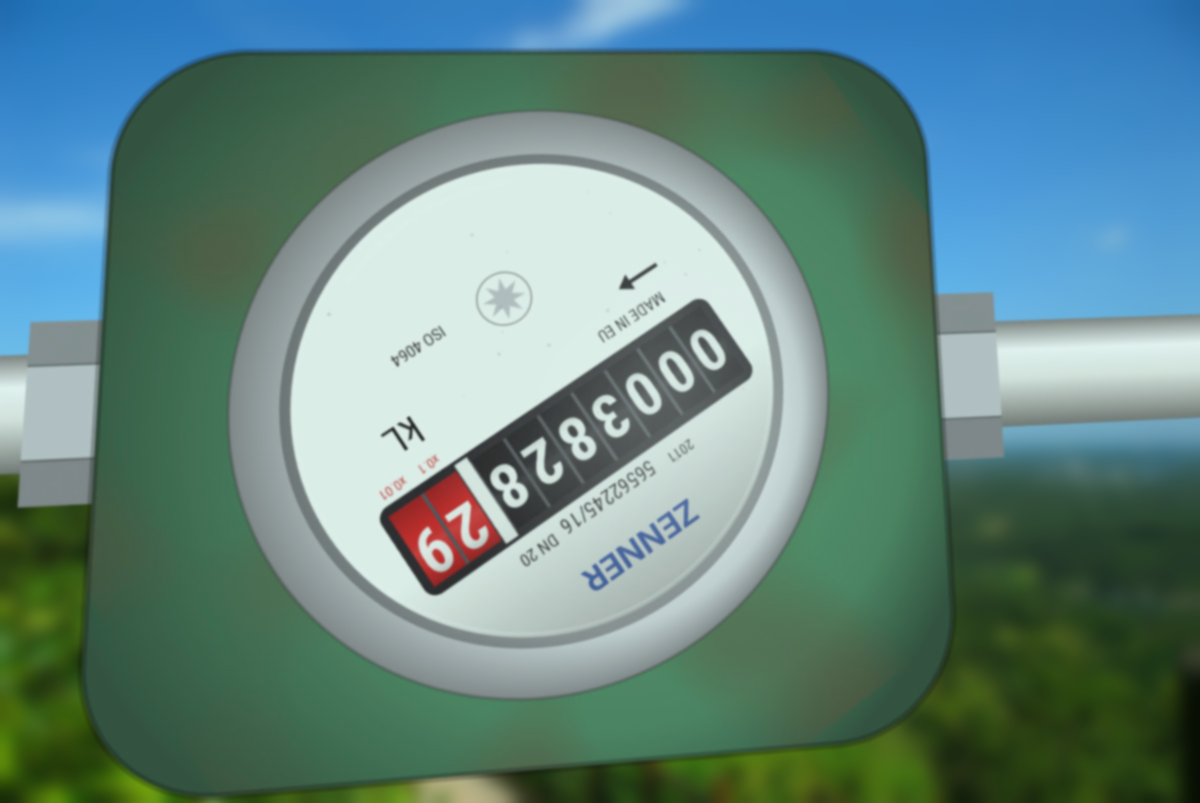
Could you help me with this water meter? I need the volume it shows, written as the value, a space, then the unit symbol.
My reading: 3828.29 kL
